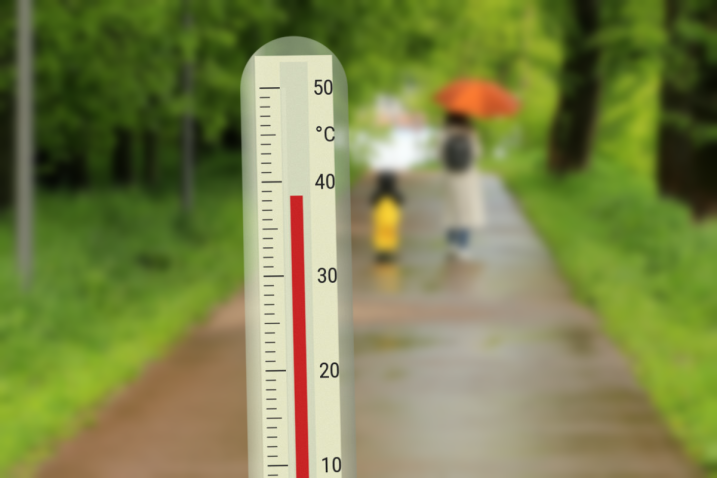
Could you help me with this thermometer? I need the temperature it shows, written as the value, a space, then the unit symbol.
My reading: 38.5 °C
